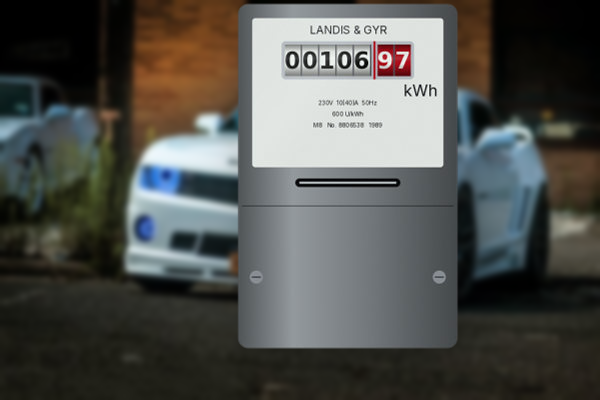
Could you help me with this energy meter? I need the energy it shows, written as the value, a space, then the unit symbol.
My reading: 106.97 kWh
